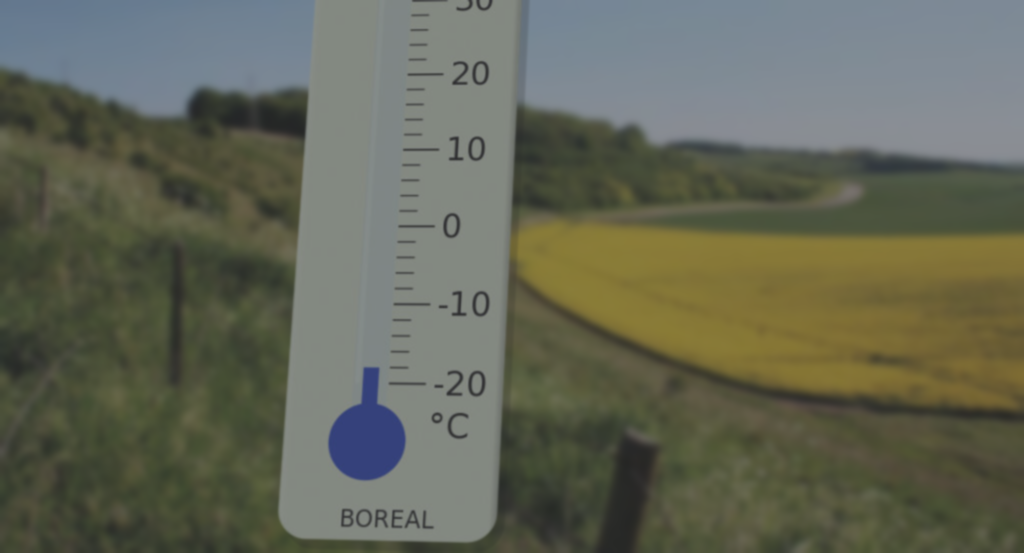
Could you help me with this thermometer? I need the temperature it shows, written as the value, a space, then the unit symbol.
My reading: -18 °C
